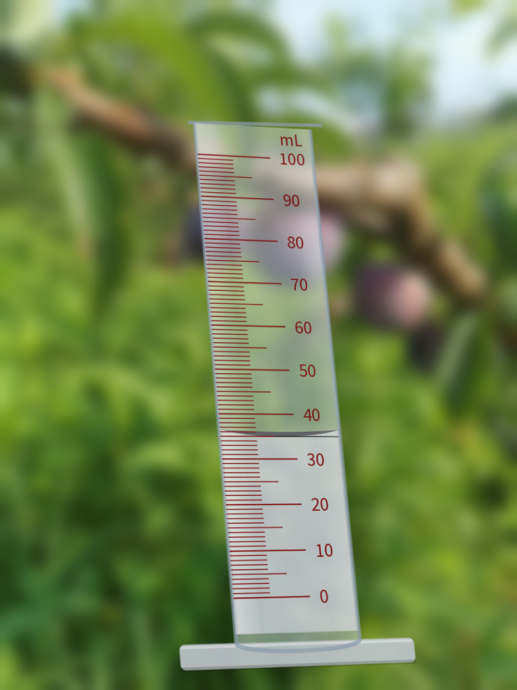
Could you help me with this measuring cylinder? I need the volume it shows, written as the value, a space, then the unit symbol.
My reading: 35 mL
